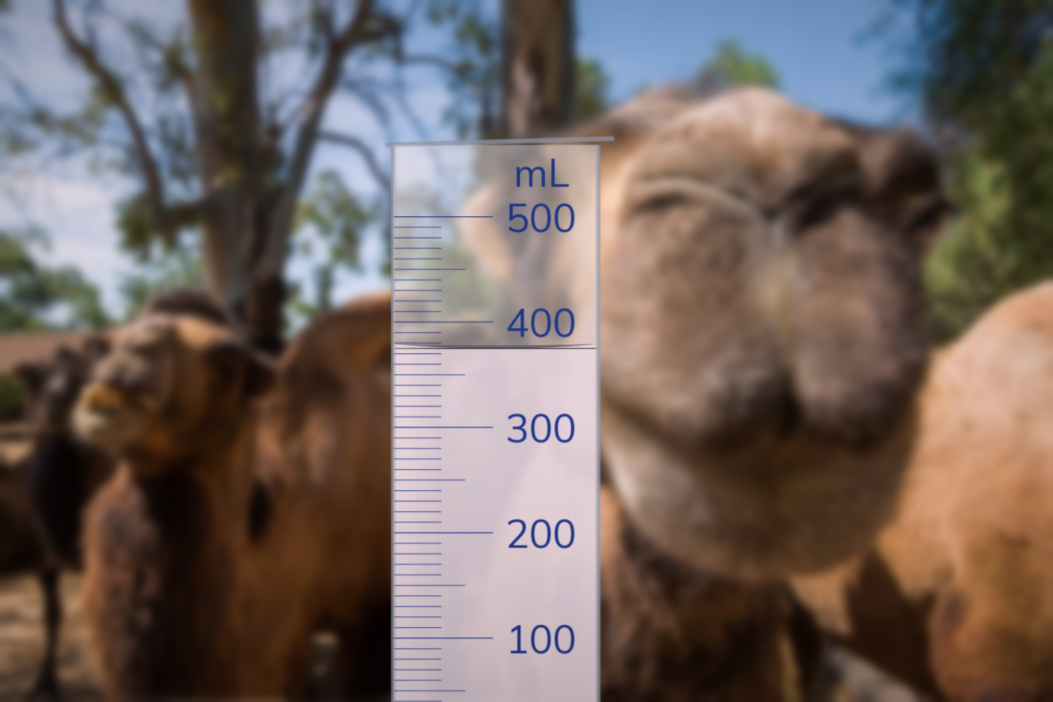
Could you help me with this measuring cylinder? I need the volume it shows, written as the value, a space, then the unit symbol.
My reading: 375 mL
